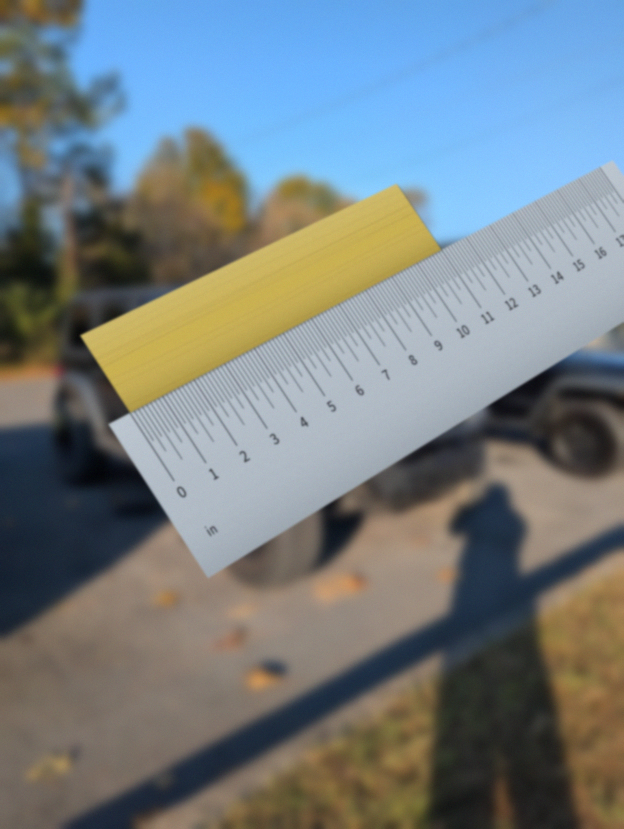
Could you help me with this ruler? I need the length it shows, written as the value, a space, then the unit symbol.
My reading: 11 in
